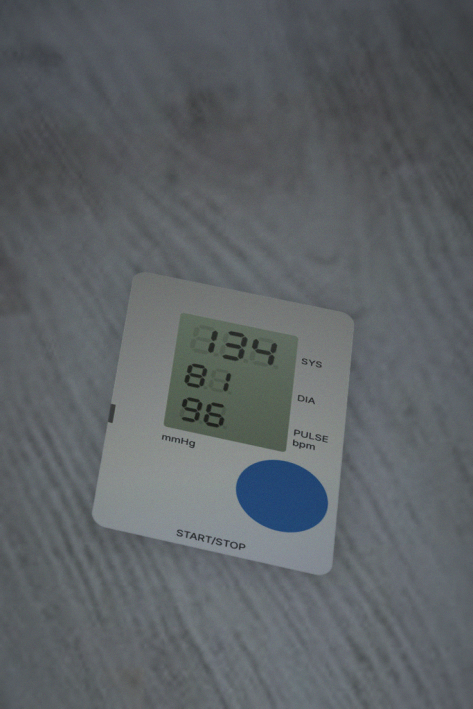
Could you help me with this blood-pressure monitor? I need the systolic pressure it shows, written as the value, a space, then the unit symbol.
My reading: 134 mmHg
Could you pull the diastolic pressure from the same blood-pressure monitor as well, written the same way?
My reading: 81 mmHg
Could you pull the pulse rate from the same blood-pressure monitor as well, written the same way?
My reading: 96 bpm
